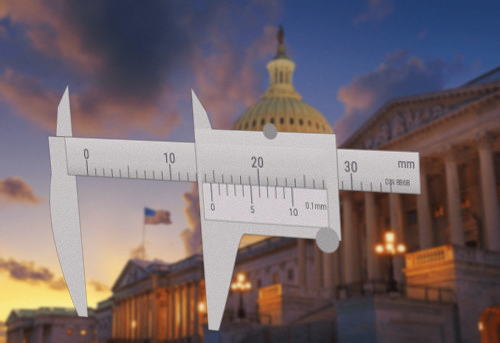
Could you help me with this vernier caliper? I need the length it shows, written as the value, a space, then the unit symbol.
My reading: 14.6 mm
